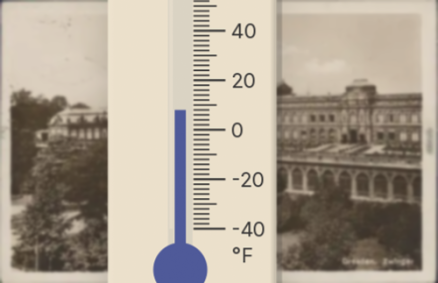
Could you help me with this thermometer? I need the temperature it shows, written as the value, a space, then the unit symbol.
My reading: 8 °F
